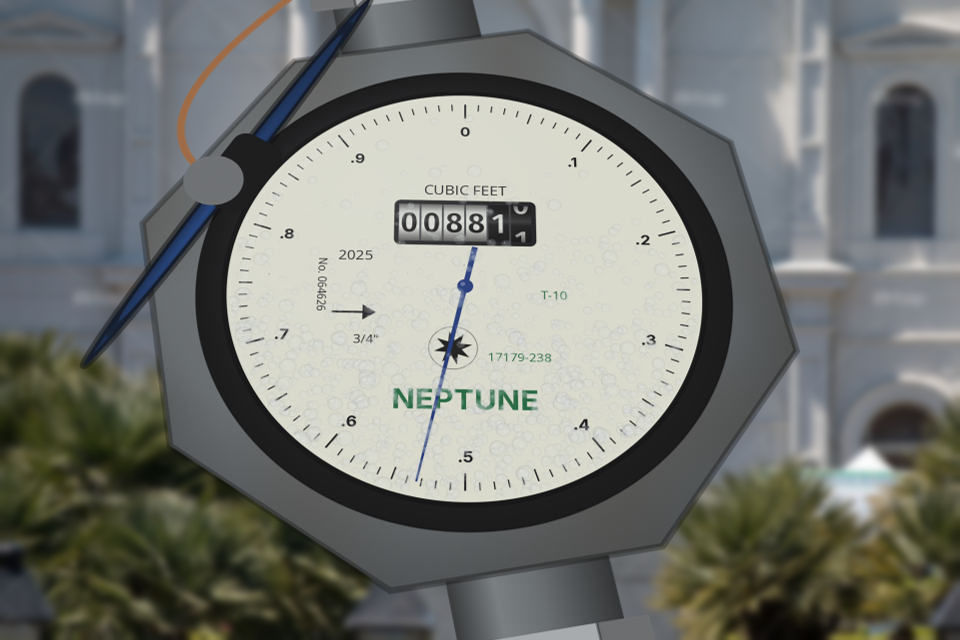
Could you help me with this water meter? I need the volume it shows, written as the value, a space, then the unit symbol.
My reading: 8810.53 ft³
